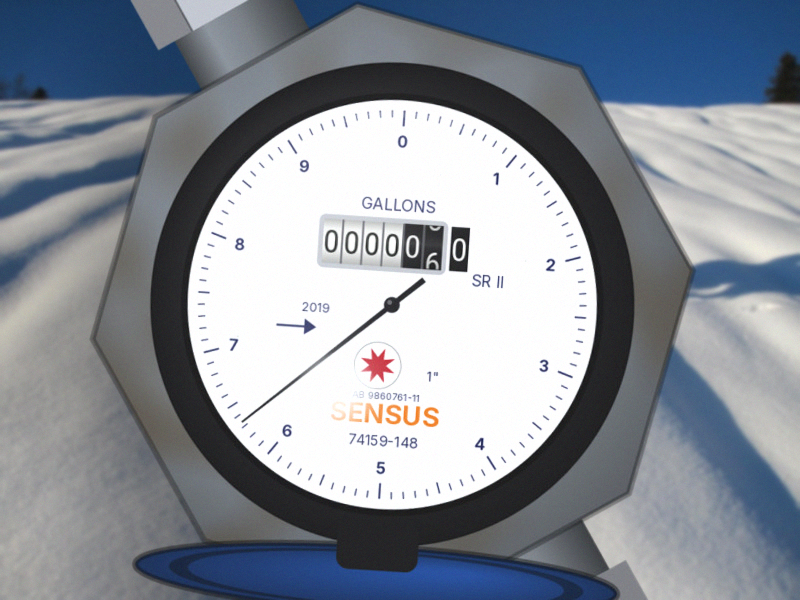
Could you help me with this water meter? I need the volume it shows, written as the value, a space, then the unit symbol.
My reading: 56.3 gal
